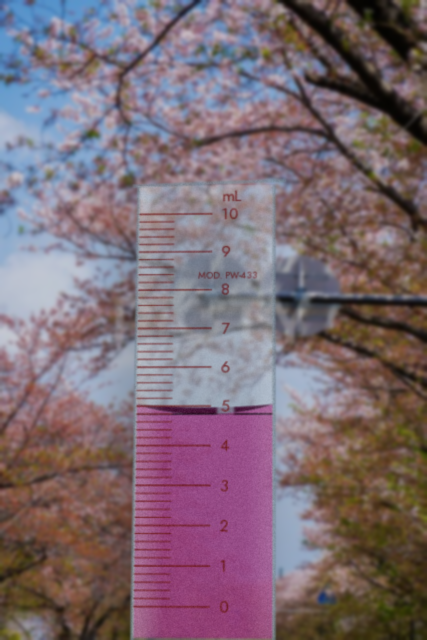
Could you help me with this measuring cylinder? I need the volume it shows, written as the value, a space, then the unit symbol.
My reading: 4.8 mL
